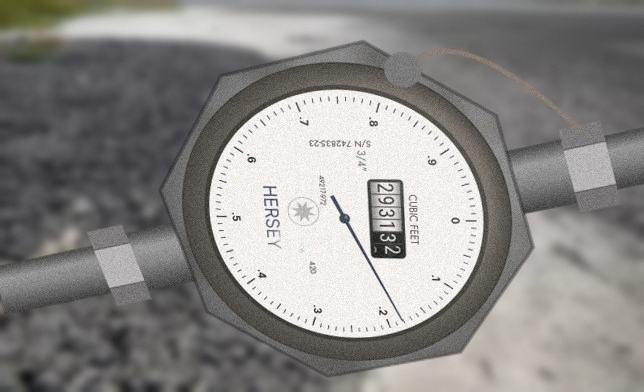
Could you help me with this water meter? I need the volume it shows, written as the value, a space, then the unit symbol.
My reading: 293132.18 ft³
